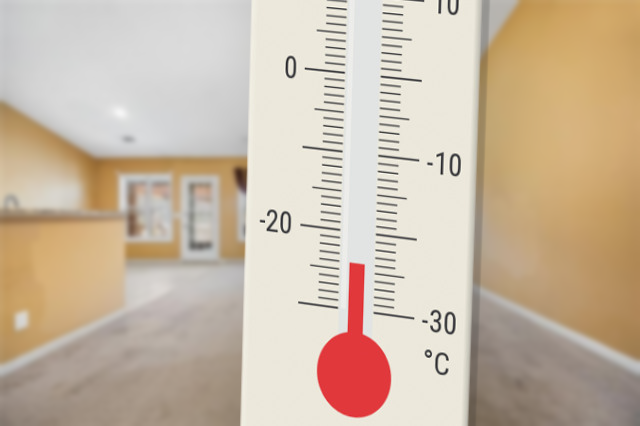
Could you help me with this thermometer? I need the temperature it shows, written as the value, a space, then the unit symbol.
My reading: -24 °C
